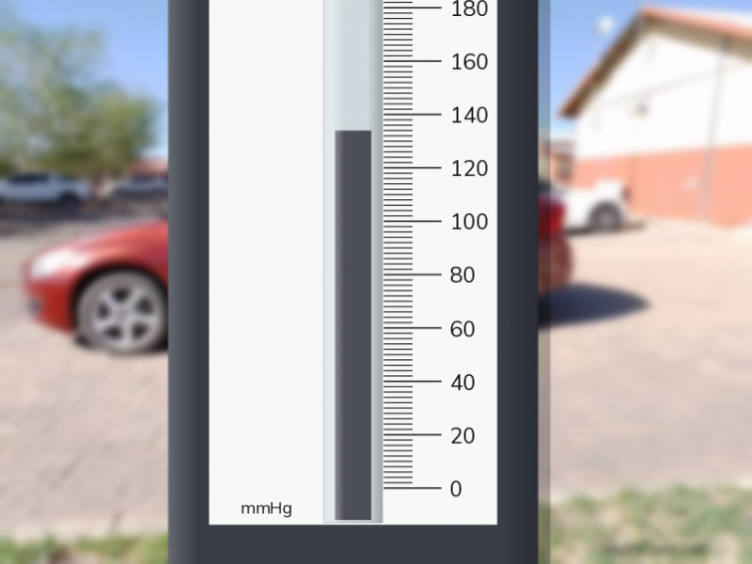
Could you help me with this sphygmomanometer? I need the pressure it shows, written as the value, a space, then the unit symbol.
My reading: 134 mmHg
